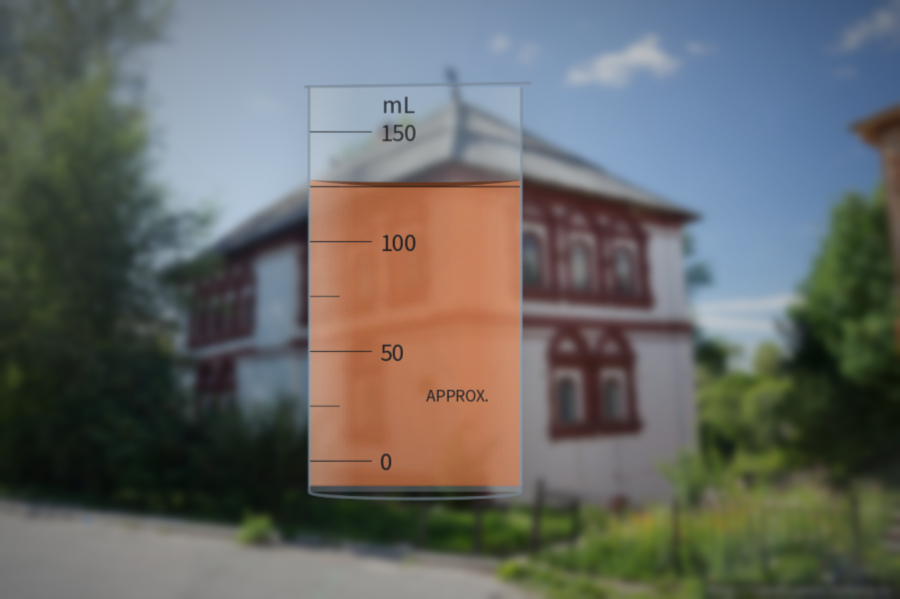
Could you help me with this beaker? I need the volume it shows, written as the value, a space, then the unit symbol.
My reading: 125 mL
